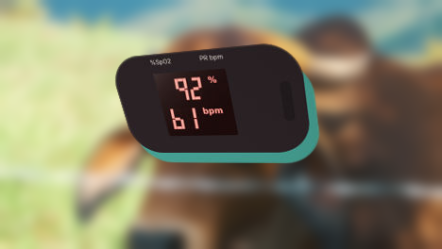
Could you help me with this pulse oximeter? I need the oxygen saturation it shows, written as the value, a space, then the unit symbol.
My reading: 92 %
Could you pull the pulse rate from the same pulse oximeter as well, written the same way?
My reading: 61 bpm
